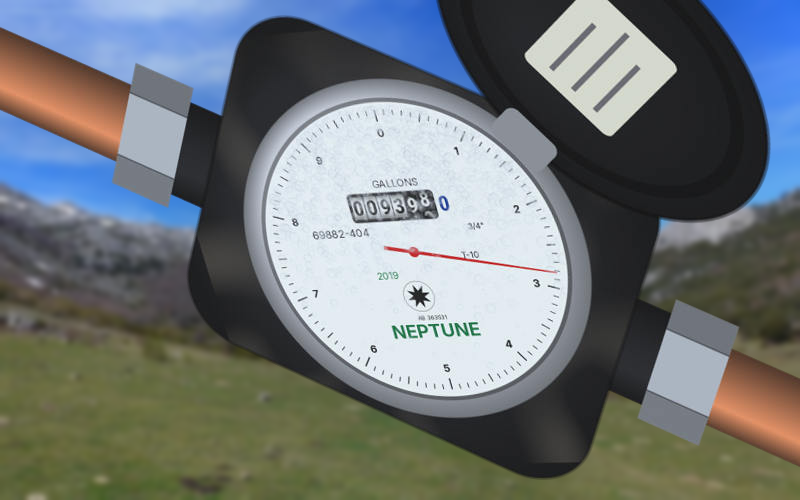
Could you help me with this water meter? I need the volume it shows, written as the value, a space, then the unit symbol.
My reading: 93982.8 gal
